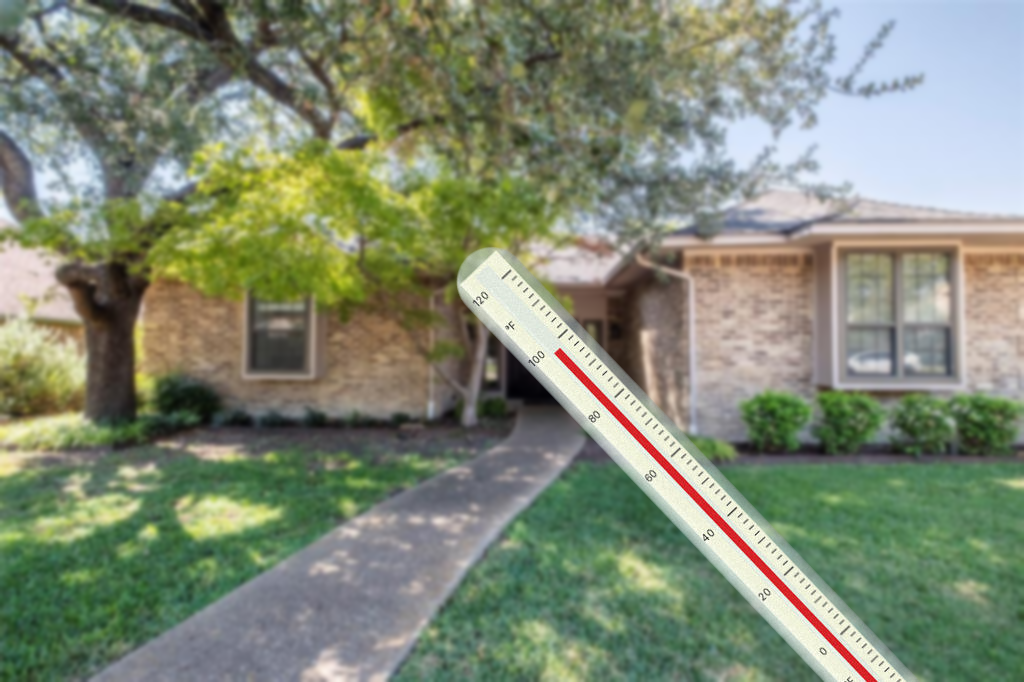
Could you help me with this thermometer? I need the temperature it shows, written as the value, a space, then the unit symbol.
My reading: 98 °F
